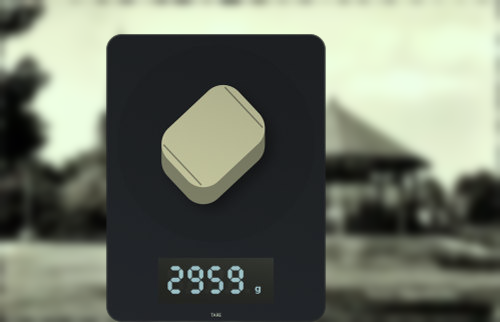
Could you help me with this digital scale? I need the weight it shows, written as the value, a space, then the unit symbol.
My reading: 2959 g
